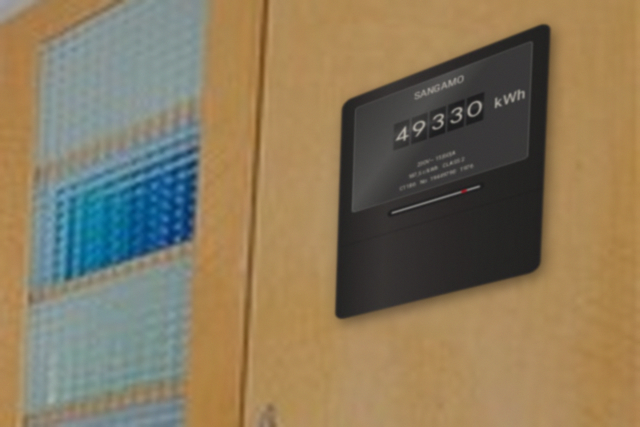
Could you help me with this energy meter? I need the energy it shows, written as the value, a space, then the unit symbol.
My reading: 49330 kWh
